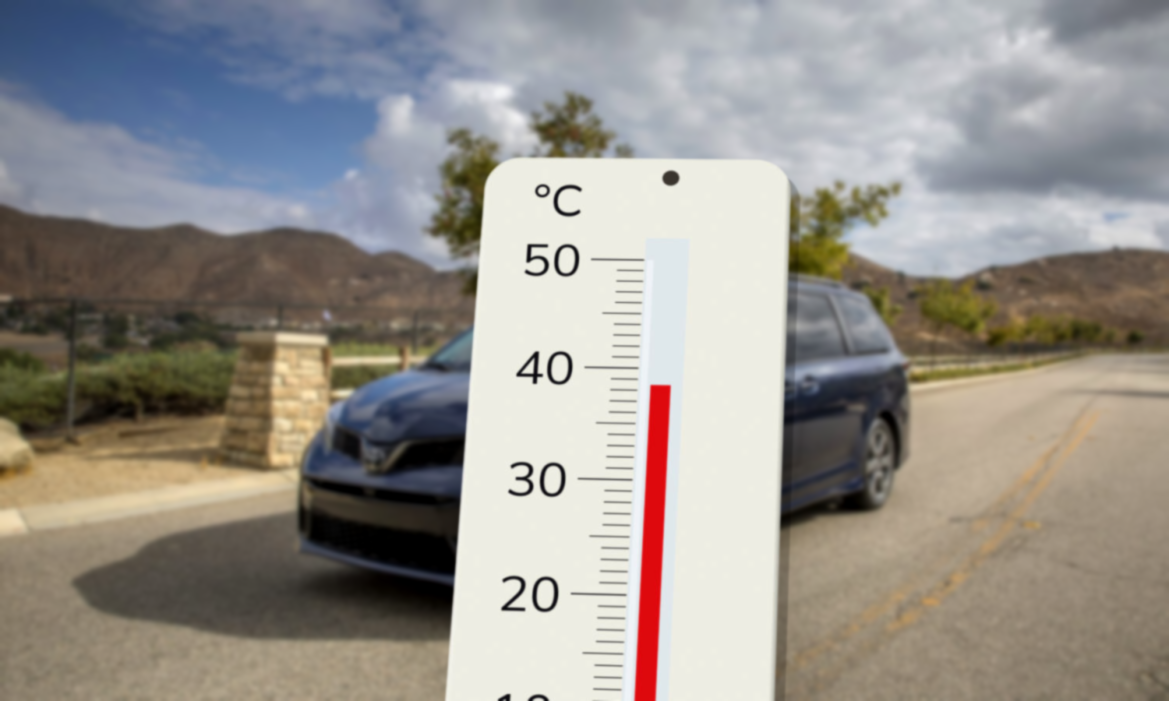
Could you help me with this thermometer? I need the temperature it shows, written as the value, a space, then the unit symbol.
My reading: 38.5 °C
